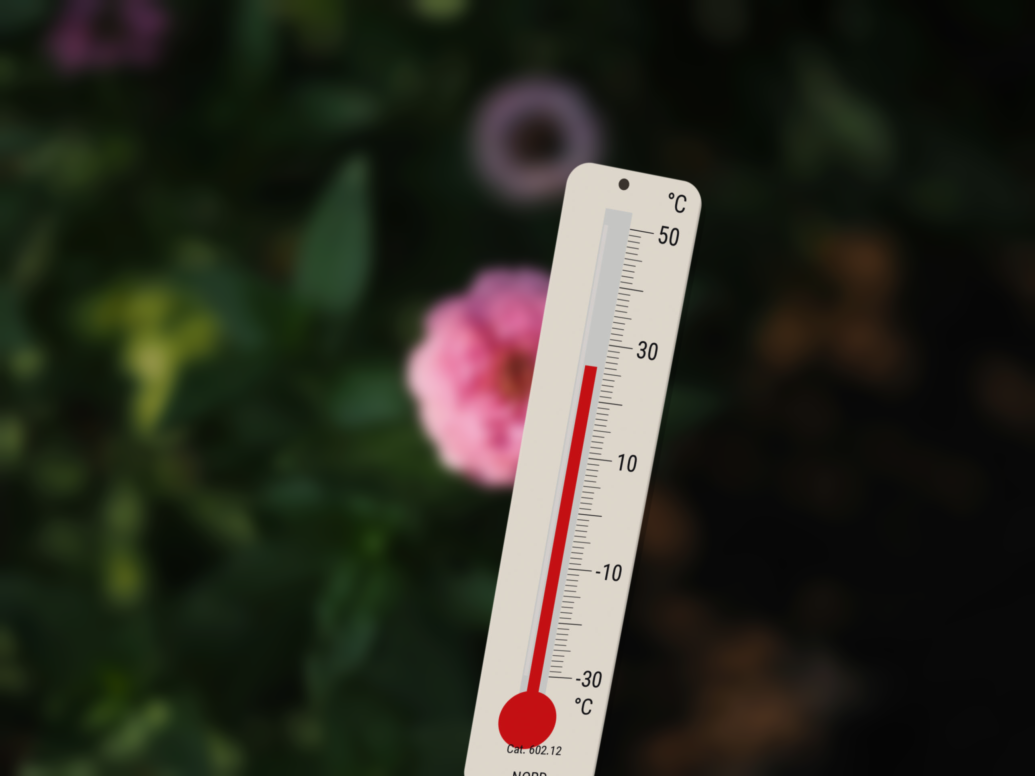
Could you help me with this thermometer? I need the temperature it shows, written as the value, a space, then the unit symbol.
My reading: 26 °C
